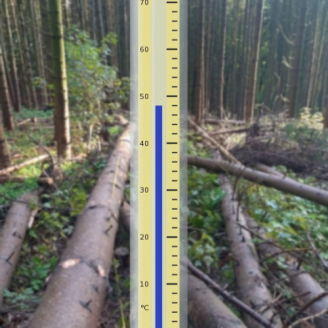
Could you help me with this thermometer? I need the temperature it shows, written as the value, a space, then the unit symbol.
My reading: 48 °C
